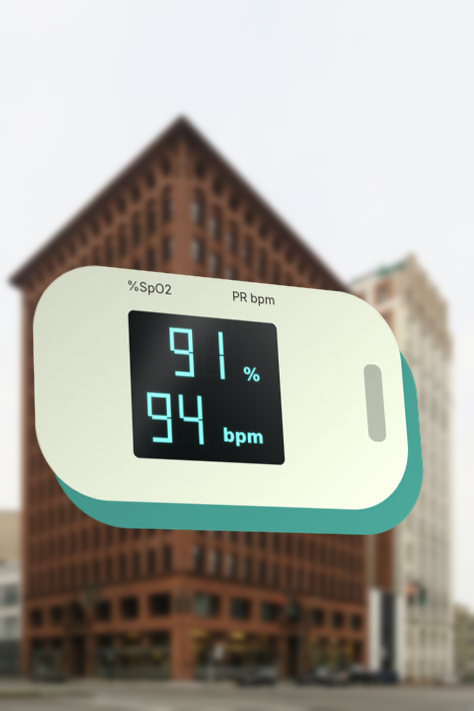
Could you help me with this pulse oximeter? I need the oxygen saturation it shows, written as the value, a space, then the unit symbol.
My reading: 91 %
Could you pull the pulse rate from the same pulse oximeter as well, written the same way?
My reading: 94 bpm
